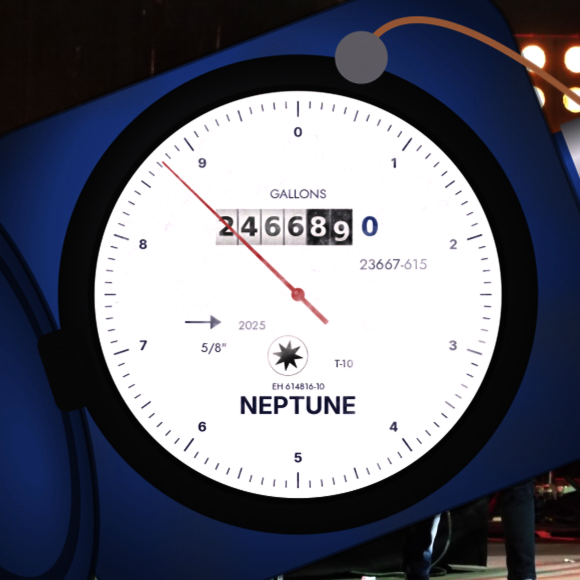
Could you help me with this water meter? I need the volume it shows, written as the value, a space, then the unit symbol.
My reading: 2466888.7 gal
